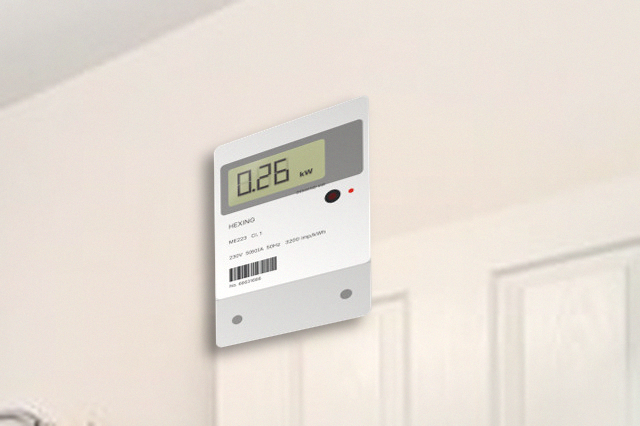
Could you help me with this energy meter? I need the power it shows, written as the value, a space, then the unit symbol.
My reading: 0.26 kW
